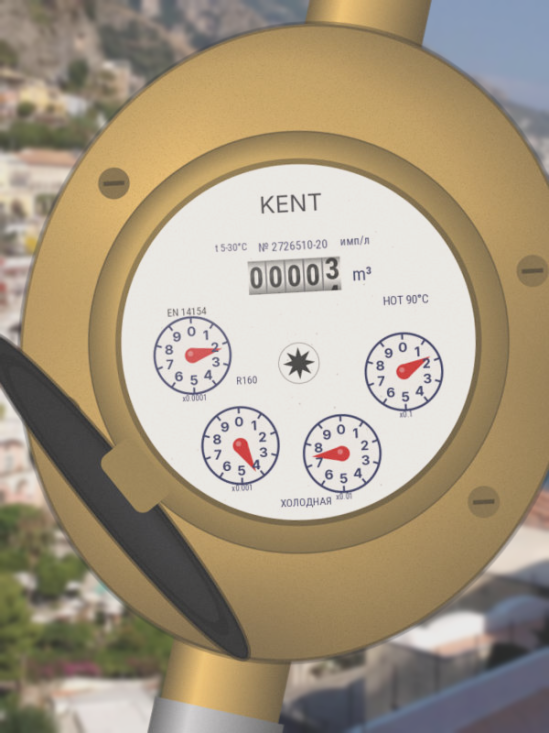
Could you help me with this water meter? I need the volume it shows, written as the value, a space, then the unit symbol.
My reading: 3.1742 m³
